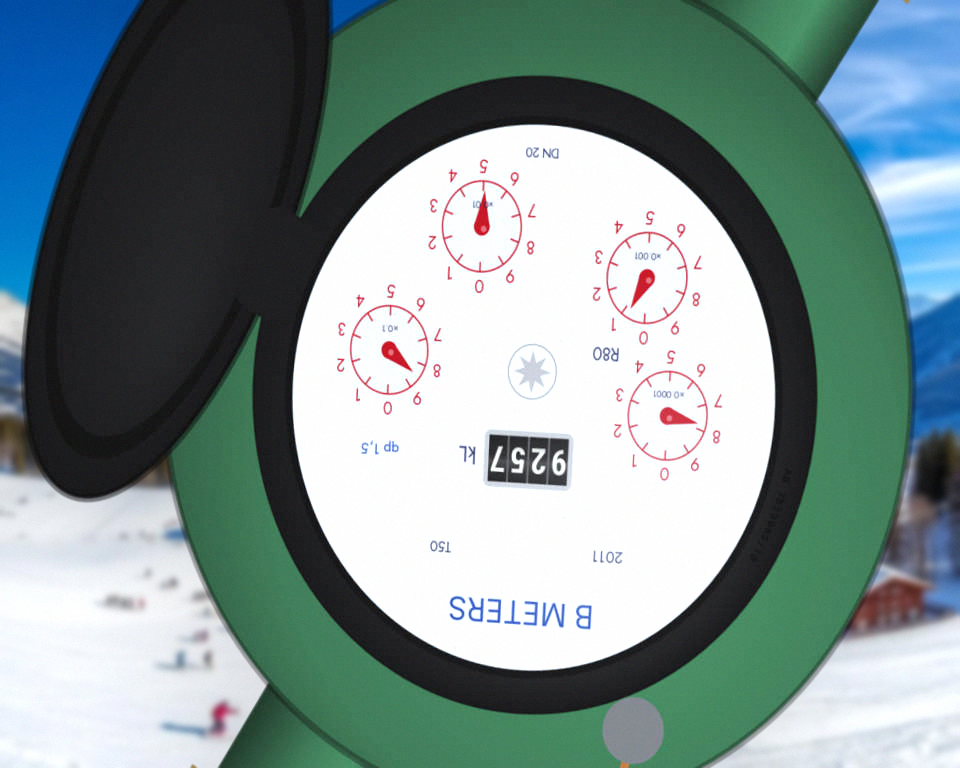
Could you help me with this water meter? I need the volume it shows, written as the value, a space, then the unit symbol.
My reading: 9257.8507 kL
